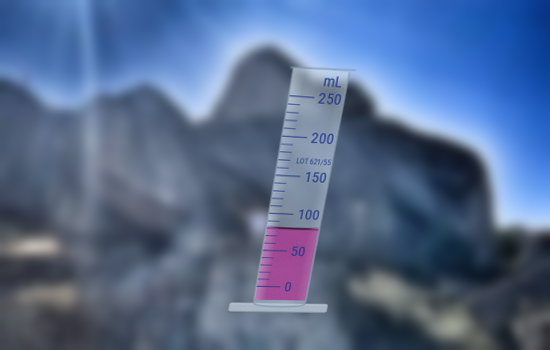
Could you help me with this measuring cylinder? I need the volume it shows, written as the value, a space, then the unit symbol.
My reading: 80 mL
